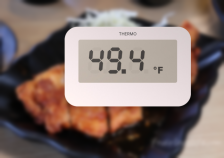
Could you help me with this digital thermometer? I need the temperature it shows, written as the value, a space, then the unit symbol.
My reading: 49.4 °F
